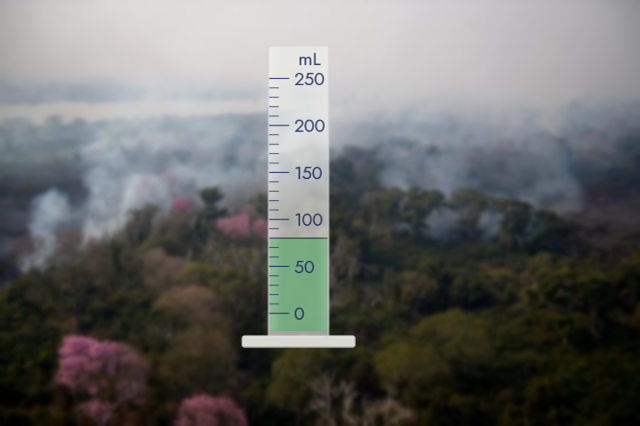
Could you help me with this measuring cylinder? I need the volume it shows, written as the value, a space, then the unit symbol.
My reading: 80 mL
